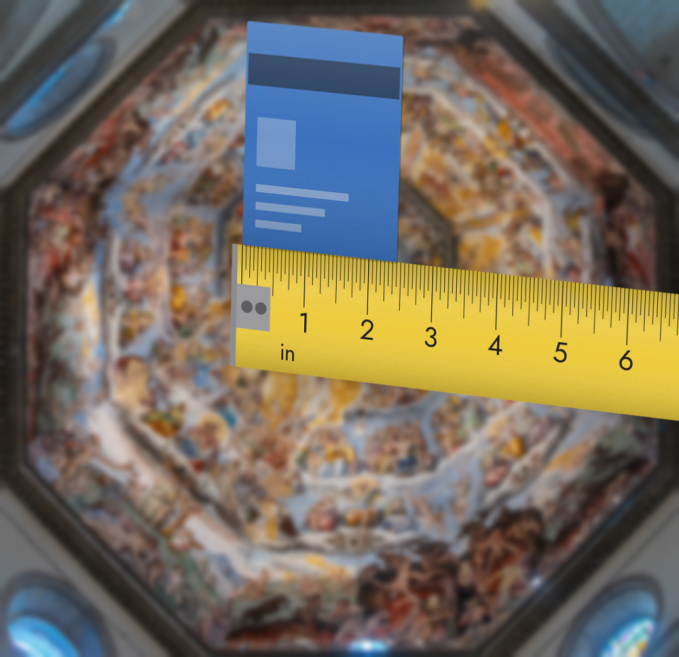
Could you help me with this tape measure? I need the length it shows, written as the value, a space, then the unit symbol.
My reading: 2.4375 in
